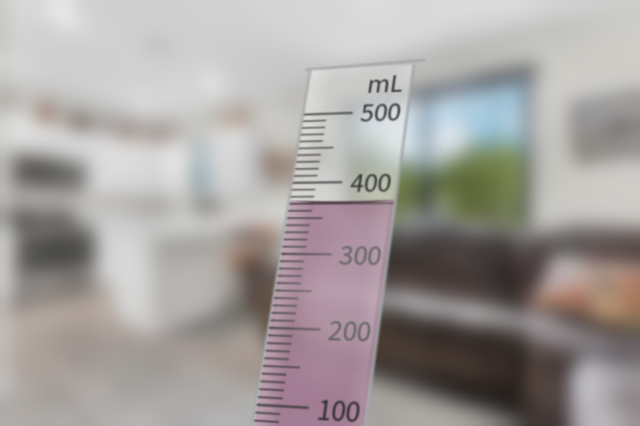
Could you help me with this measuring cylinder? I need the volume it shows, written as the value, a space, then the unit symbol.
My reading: 370 mL
